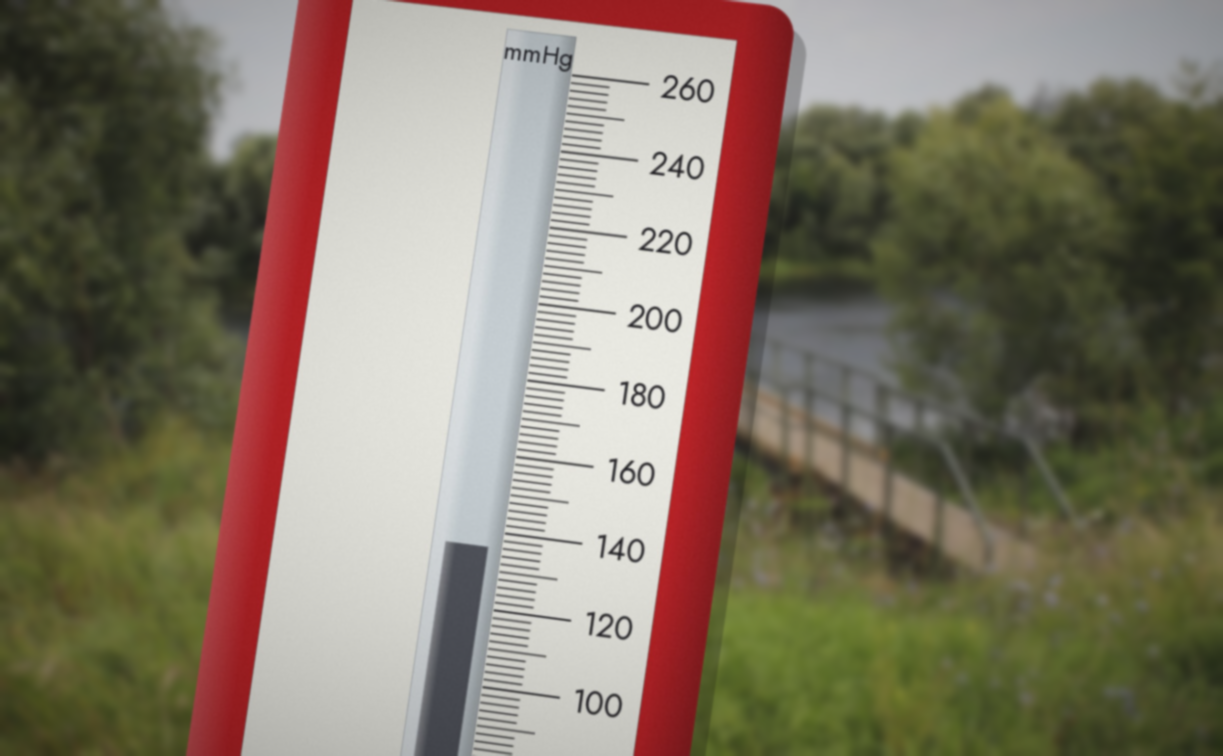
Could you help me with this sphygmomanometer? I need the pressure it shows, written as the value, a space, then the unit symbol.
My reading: 136 mmHg
